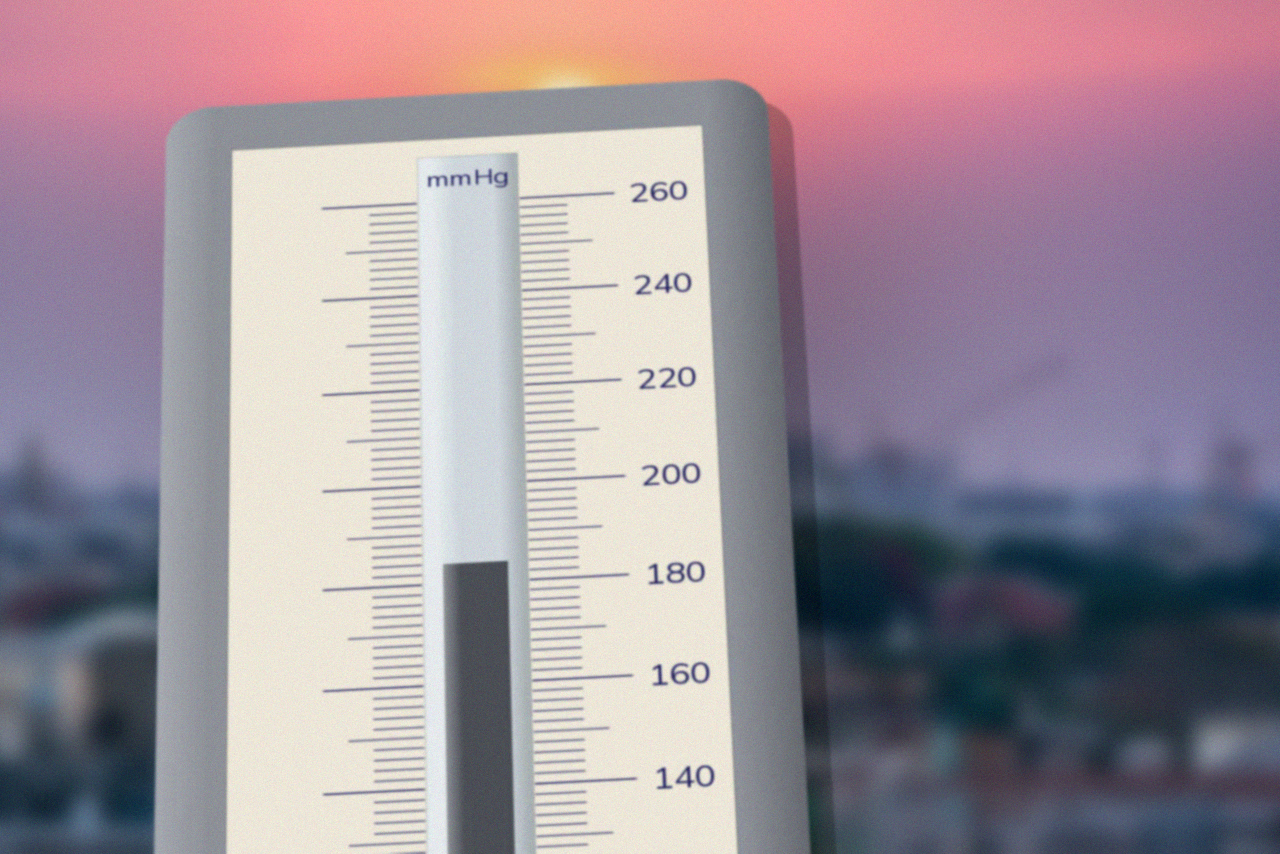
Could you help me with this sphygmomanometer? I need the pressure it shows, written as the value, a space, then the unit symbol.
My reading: 184 mmHg
